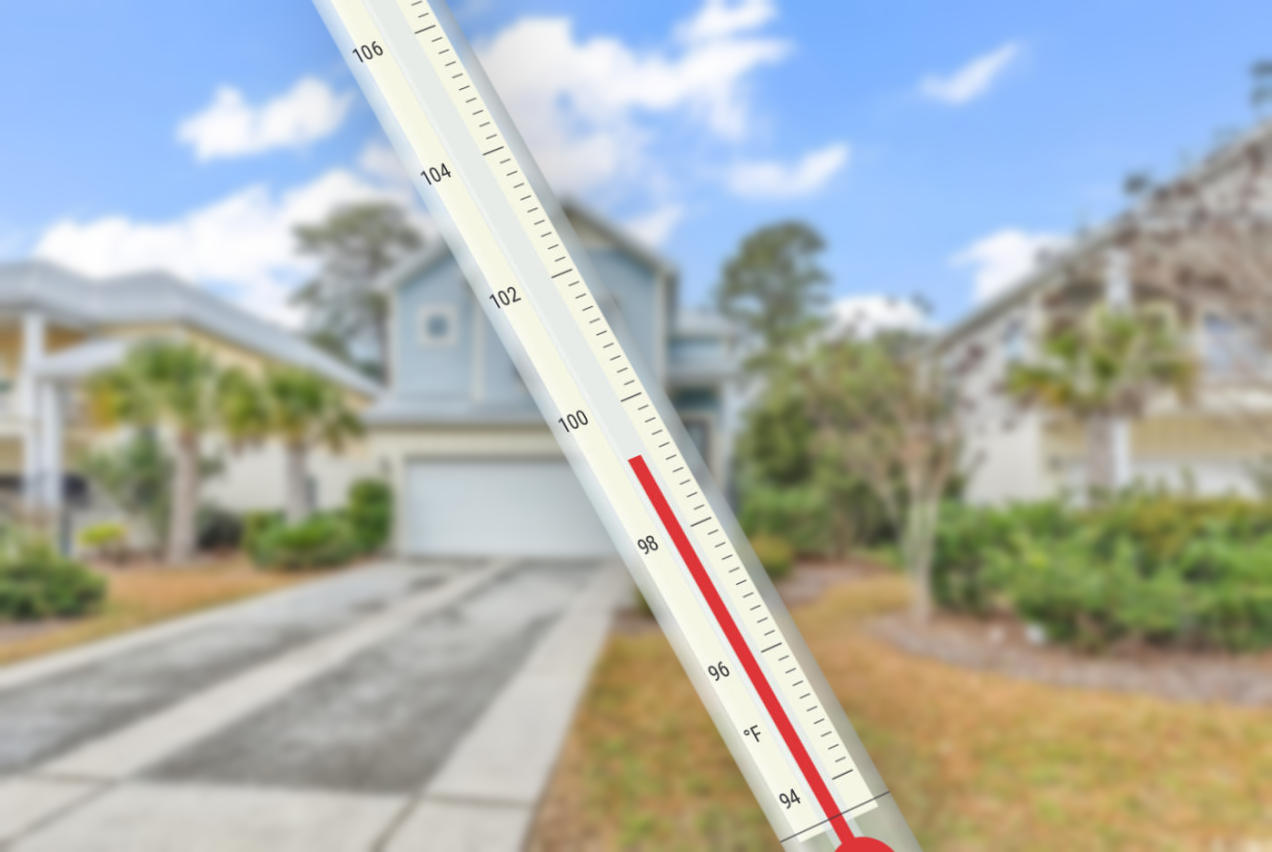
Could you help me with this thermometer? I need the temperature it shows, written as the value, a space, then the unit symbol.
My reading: 99.2 °F
